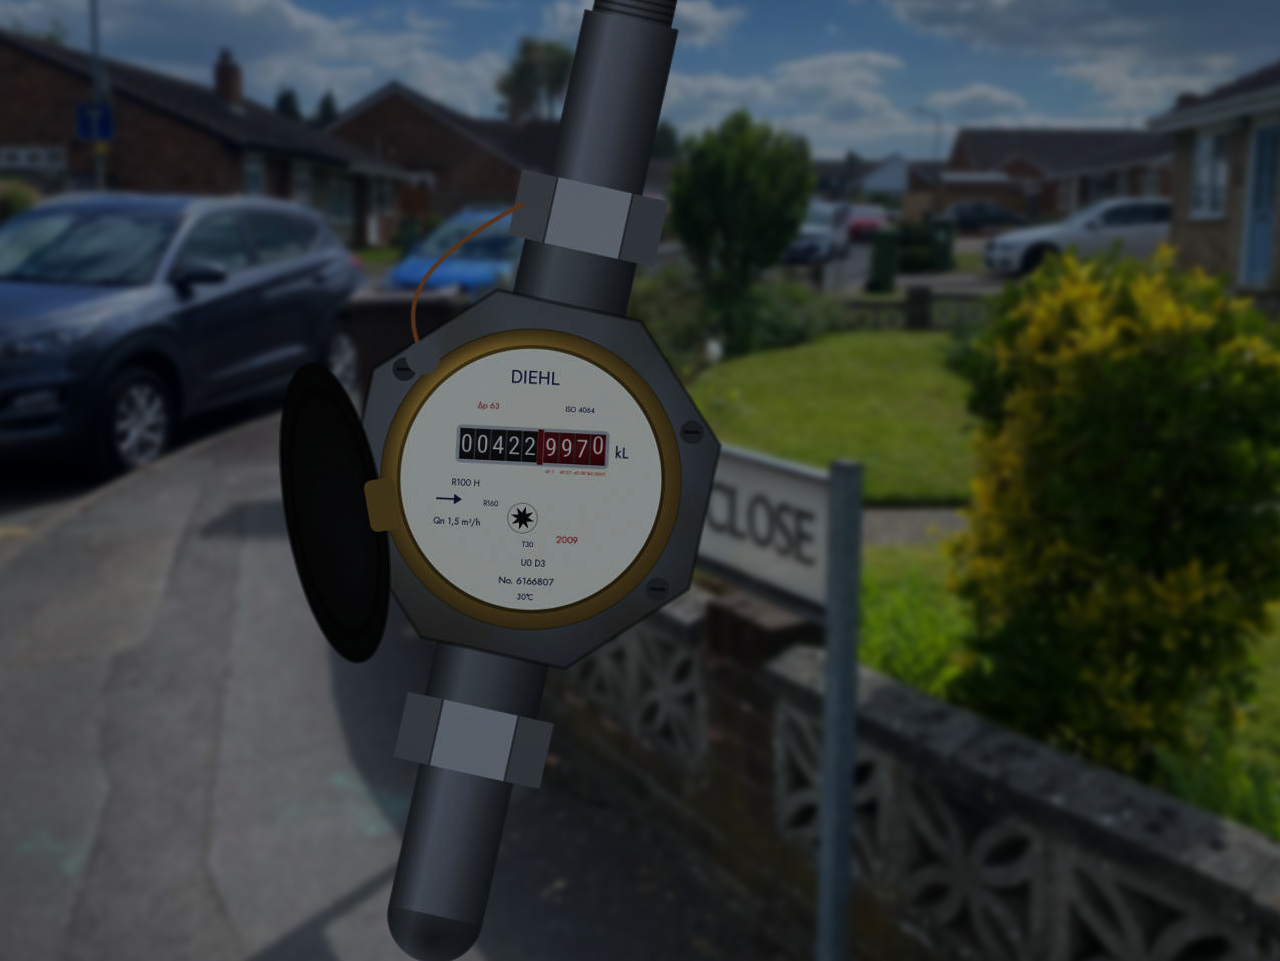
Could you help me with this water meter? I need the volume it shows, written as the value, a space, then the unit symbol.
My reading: 422.9970 kL
